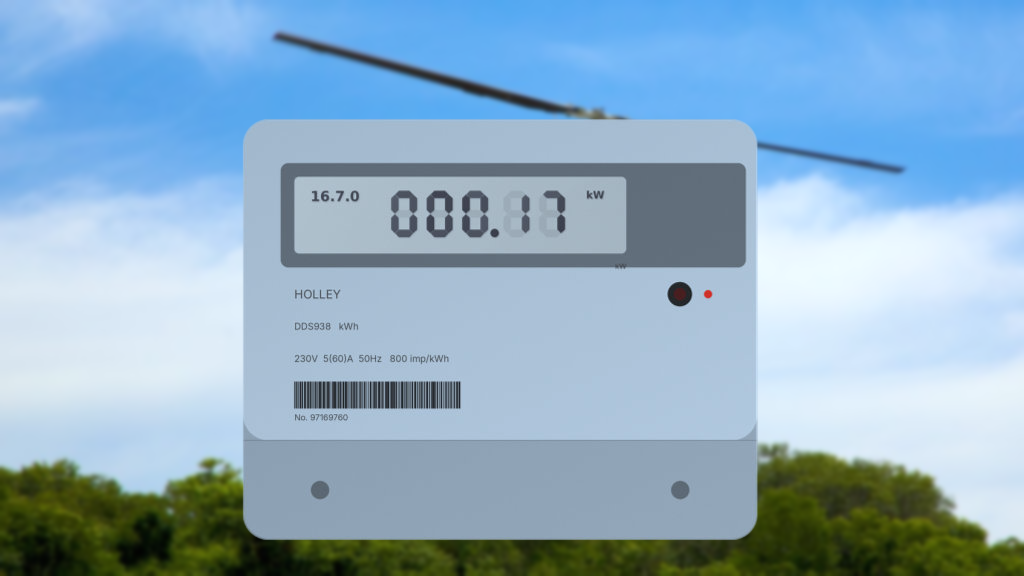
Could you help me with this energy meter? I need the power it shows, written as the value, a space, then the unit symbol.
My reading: 0.17 kW
